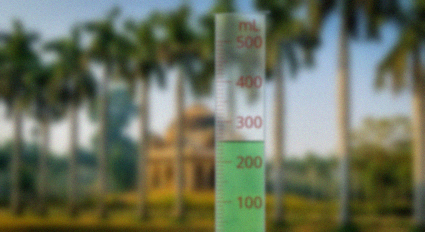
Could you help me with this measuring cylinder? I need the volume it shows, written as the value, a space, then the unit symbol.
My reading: 250 mL
